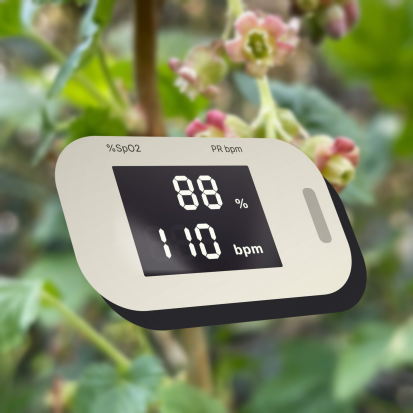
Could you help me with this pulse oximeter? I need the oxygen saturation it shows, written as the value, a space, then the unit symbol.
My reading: 88 %
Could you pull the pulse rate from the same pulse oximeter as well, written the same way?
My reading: 110 bpm
